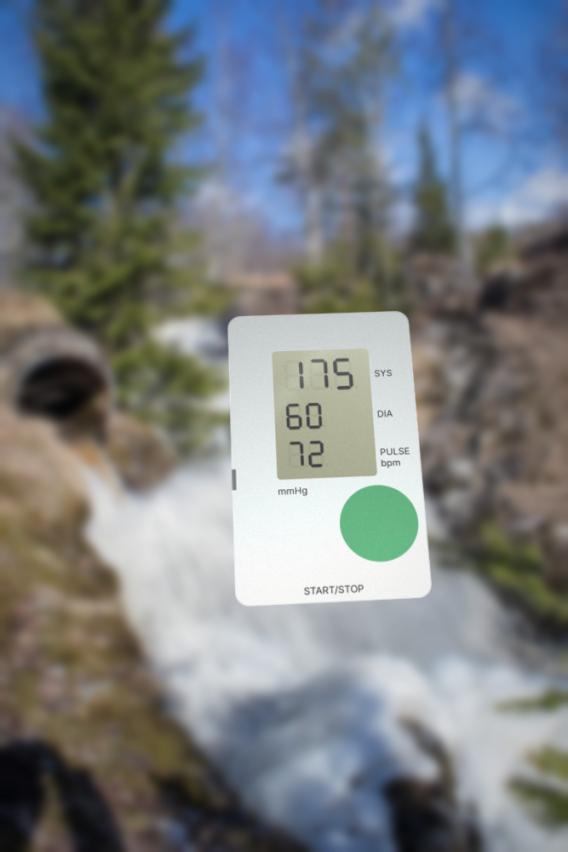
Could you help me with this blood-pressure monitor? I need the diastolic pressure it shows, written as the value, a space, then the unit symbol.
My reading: 60 mmHg
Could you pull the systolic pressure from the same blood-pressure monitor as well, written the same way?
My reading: 175 mmHg
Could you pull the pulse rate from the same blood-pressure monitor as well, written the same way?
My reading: 72 bpm
